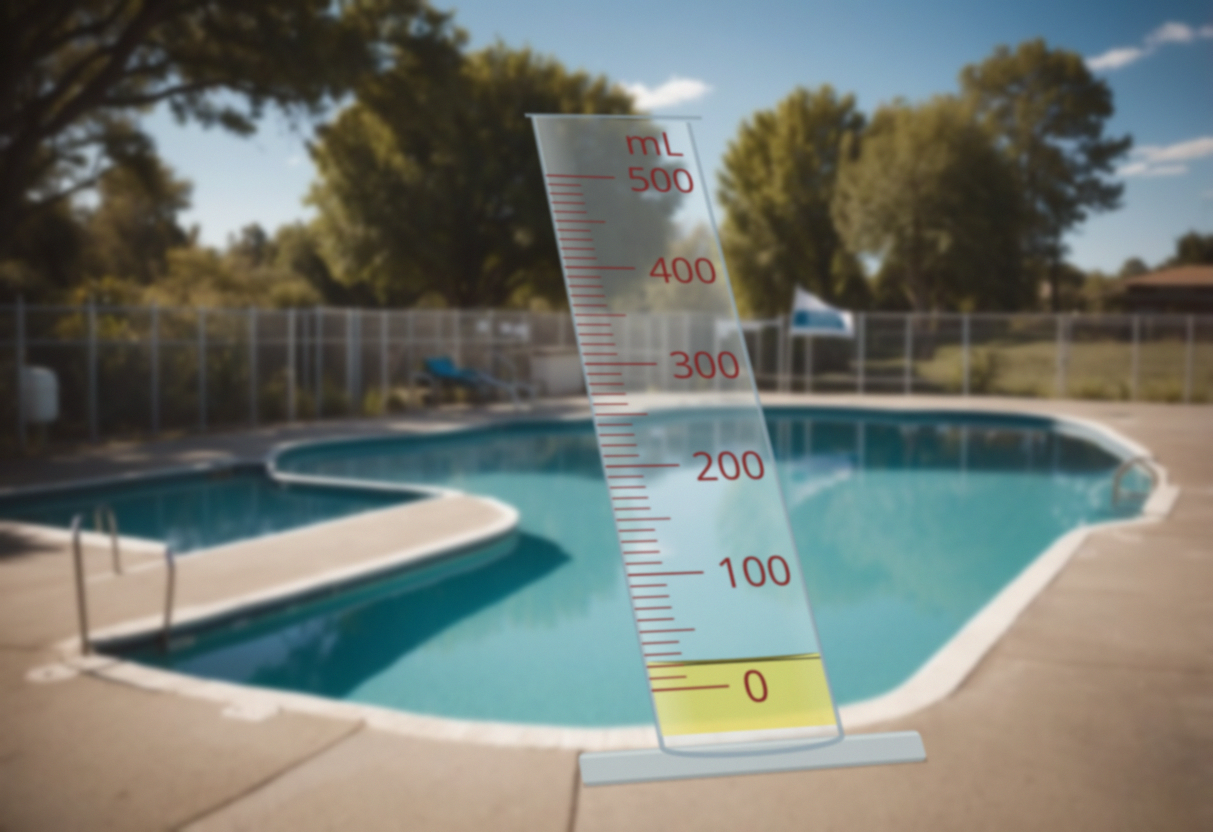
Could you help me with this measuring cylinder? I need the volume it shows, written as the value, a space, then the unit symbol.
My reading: 20 mL
